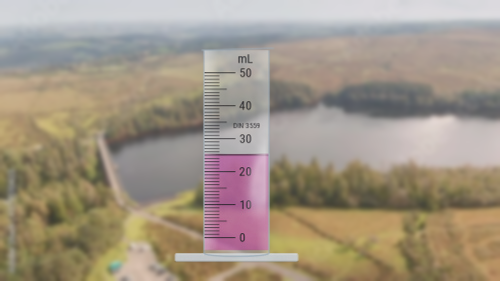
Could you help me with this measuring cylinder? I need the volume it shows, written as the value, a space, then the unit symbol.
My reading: 25 mL
